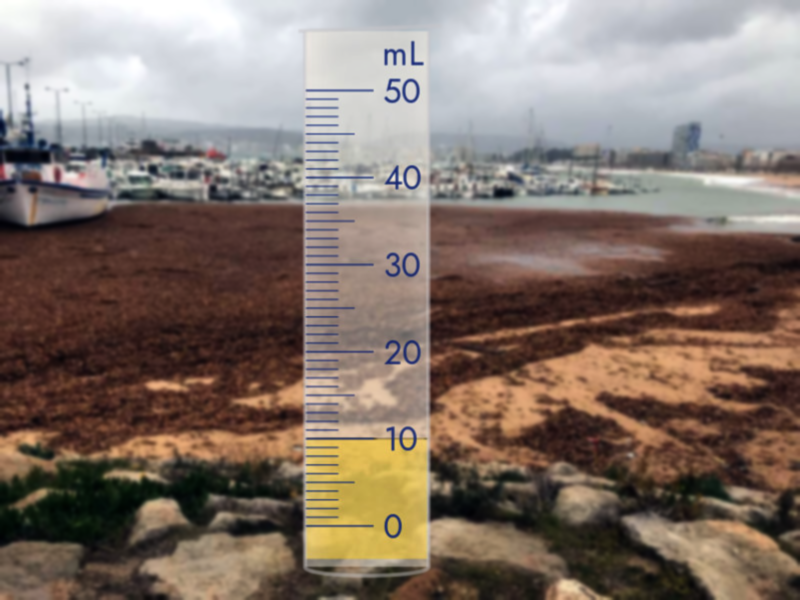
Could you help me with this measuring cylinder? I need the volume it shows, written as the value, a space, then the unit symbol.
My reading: 10 mL
